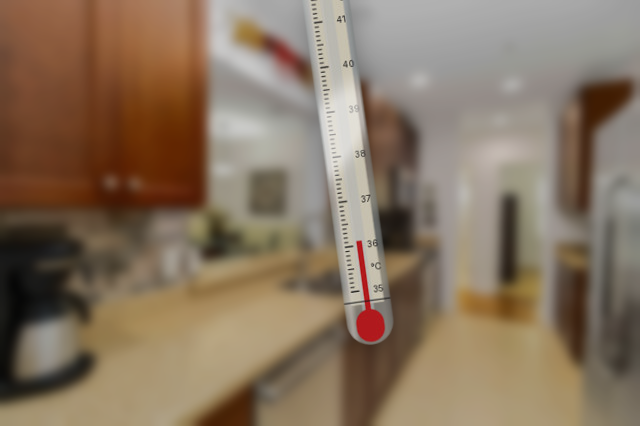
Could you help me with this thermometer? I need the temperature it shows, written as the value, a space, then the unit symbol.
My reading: 36.1 °C
